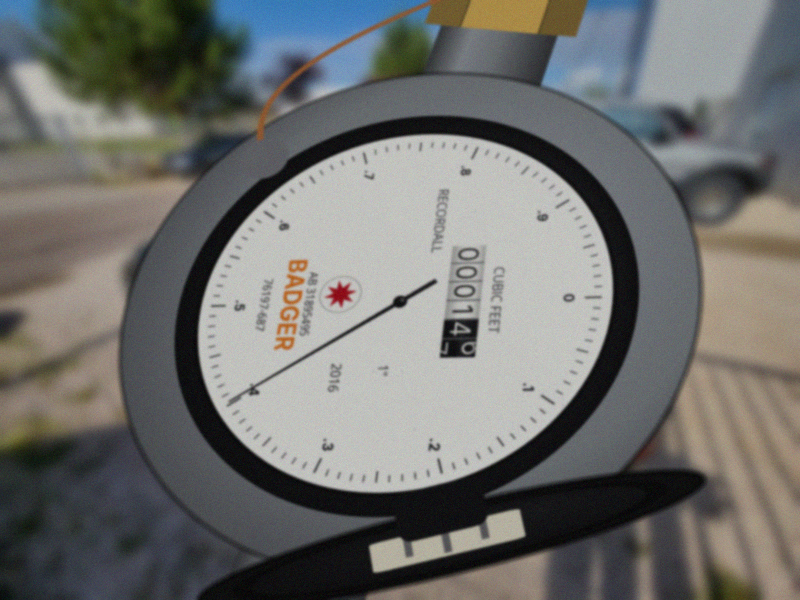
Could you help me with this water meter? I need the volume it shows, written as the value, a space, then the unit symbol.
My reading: 146.40 ft³
